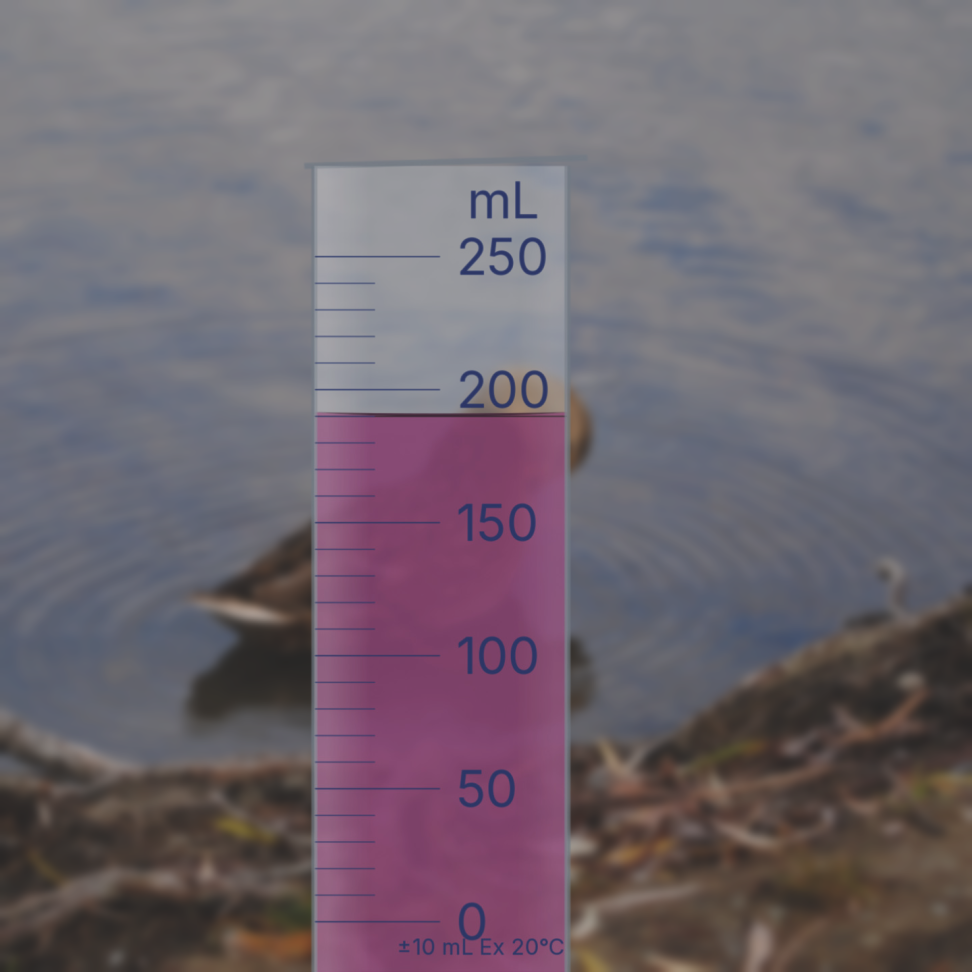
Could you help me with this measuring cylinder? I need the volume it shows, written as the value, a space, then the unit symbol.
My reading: 190 mL
